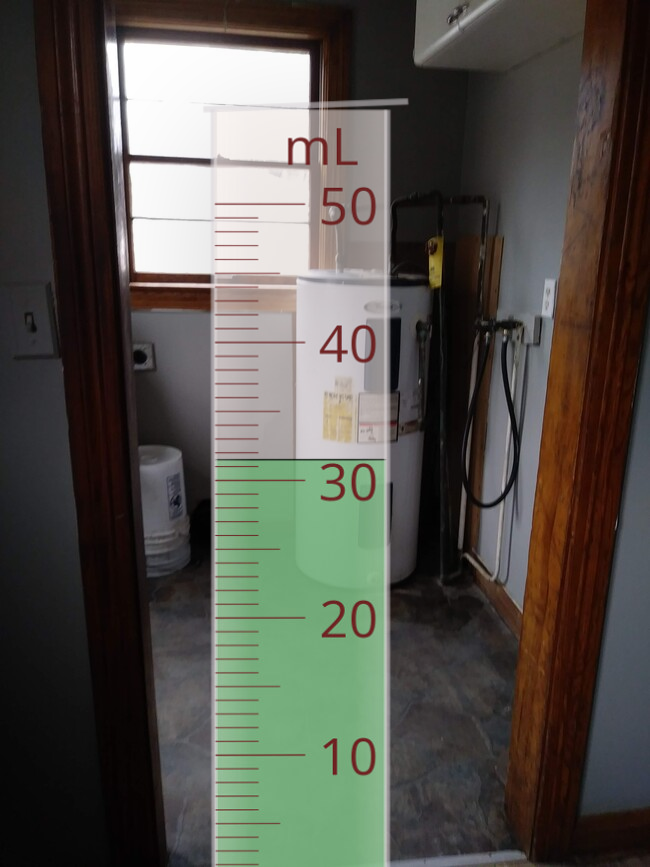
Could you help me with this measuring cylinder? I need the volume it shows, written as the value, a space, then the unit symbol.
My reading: 31.5 mL
